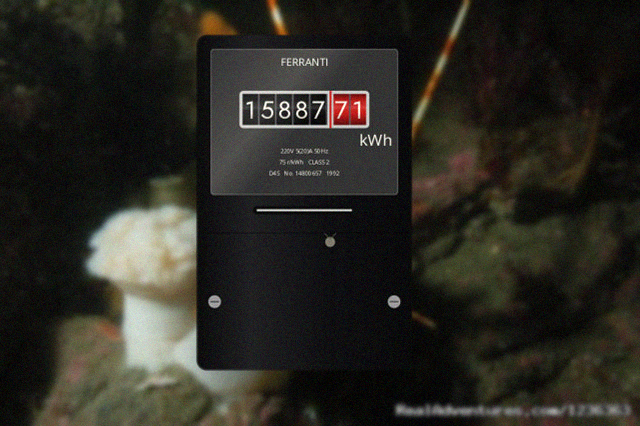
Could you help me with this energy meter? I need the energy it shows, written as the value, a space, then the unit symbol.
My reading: 15887.71 kWh
